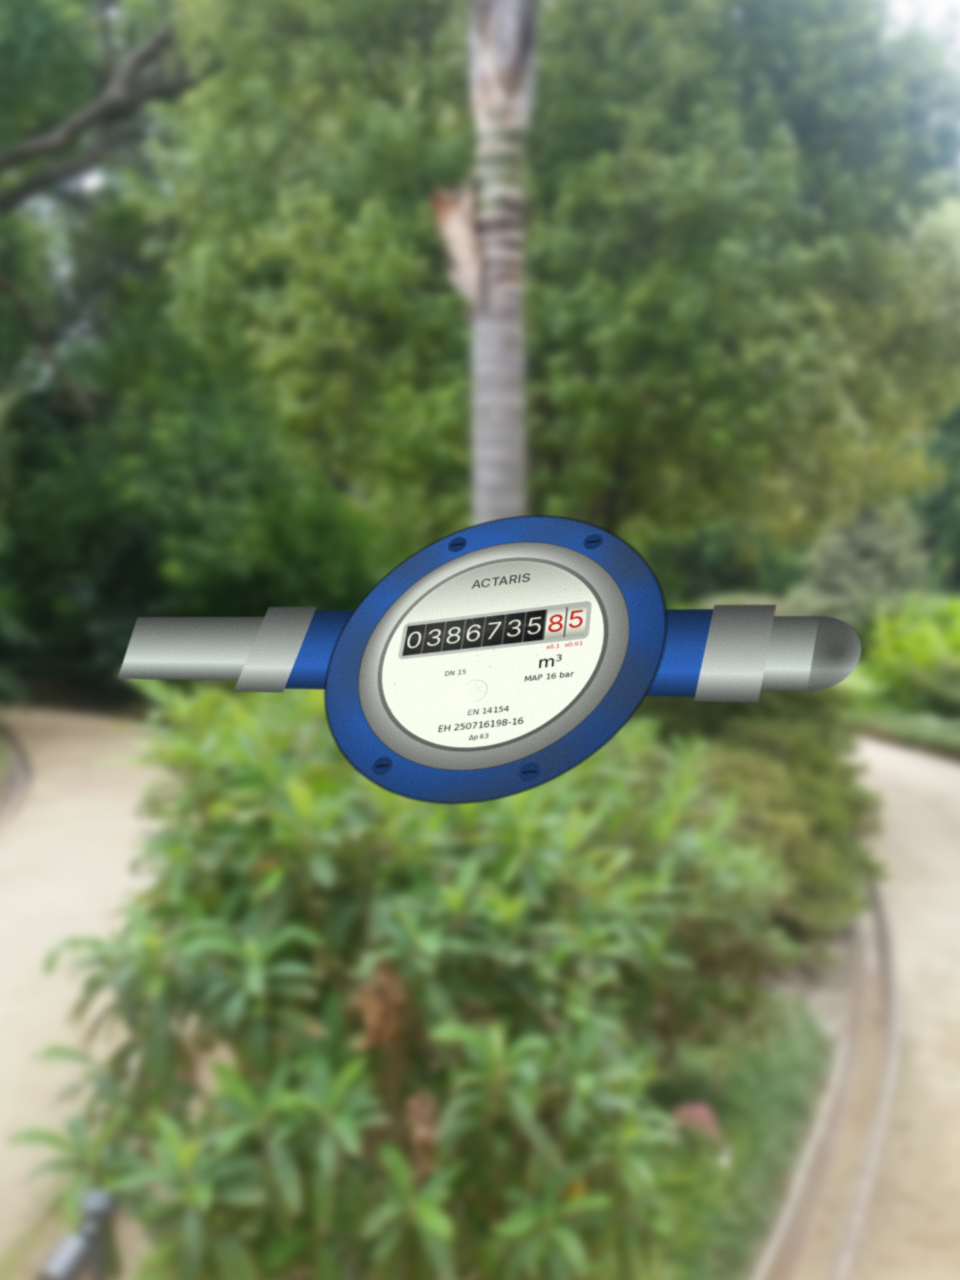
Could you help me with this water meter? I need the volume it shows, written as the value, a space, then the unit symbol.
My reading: 386735.85 m³
